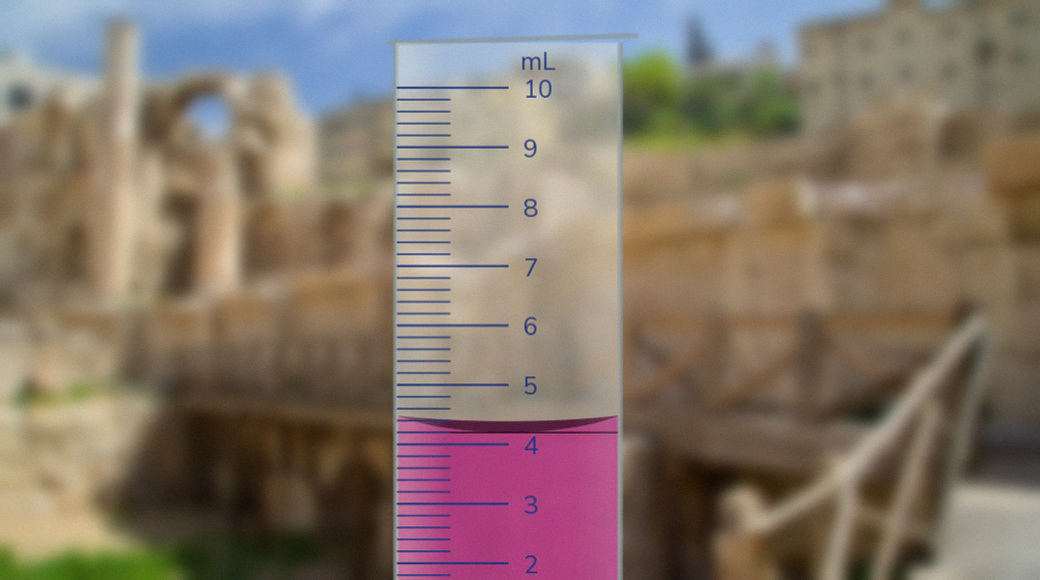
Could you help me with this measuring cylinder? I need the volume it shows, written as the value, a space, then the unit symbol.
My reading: 4.2 mL
